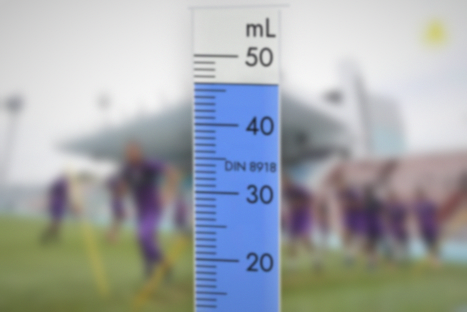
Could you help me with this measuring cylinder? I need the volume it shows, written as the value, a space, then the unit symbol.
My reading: 46 mL
